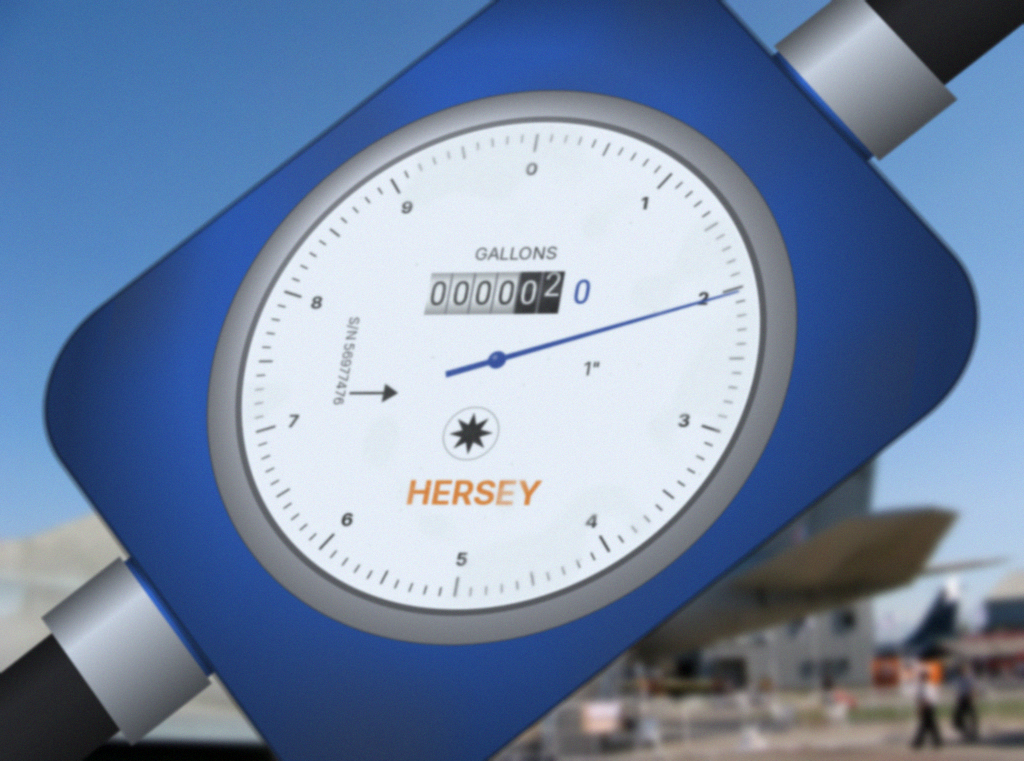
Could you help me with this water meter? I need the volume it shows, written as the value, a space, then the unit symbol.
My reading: 22.0 gal
